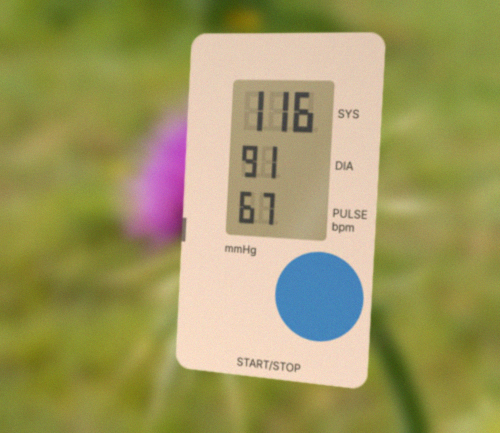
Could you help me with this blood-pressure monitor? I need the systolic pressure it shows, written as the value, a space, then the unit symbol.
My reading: 116 mmHg
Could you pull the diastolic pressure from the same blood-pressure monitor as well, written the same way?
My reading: 91 mmHg
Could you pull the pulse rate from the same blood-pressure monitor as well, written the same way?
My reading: 67 bpm
